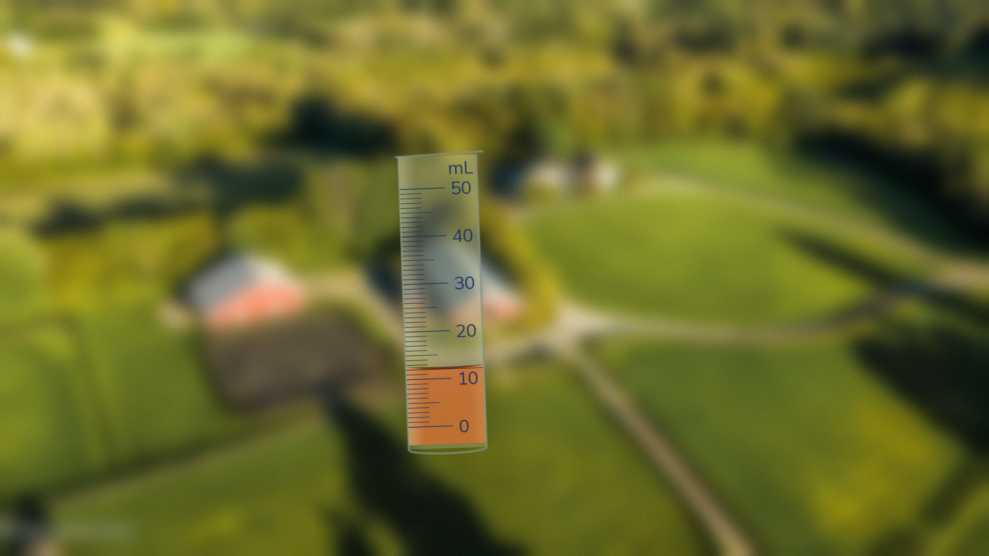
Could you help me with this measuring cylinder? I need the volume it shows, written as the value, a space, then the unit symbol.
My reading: 12 mL
